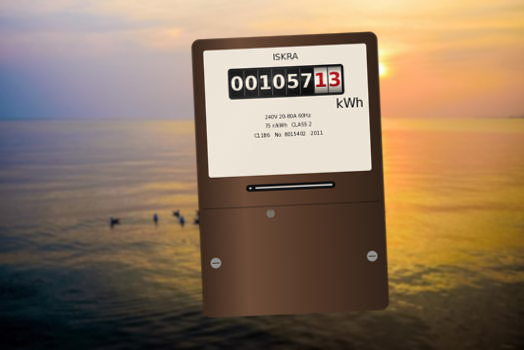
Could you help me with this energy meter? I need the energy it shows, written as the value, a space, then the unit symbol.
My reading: 1057.13 kWh
